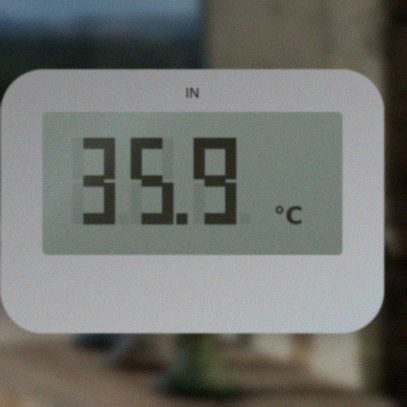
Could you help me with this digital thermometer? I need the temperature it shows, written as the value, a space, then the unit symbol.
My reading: 35.9 °C
